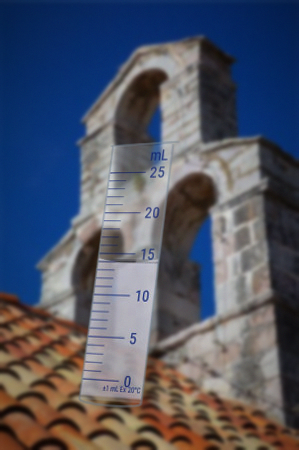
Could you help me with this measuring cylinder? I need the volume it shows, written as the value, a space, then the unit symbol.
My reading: 14 mL
